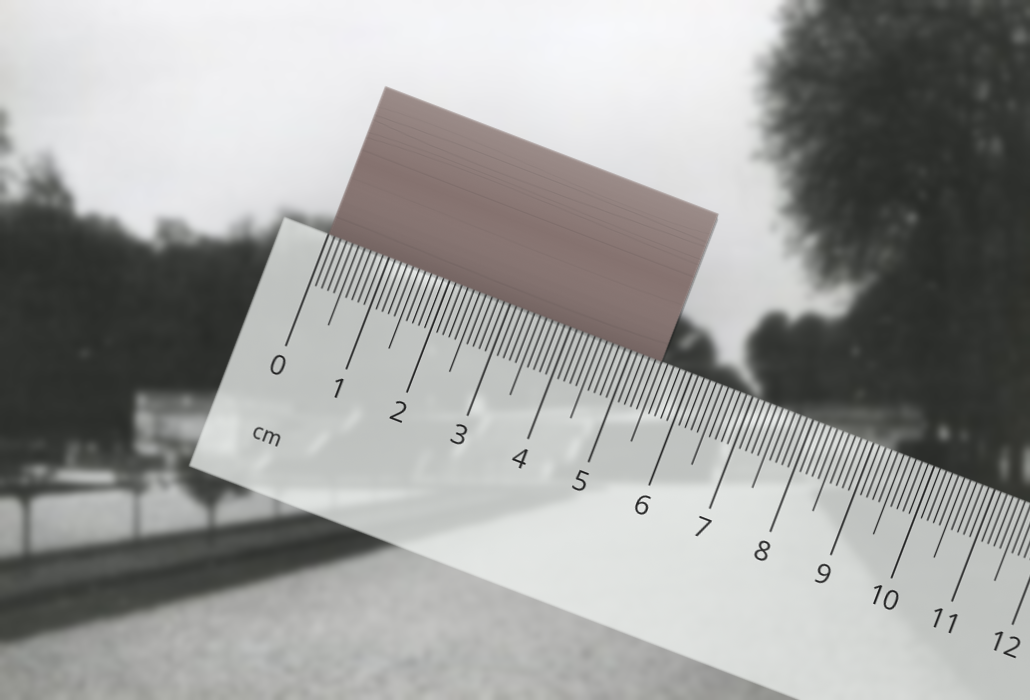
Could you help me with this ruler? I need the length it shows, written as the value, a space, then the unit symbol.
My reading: 5.5 cm
